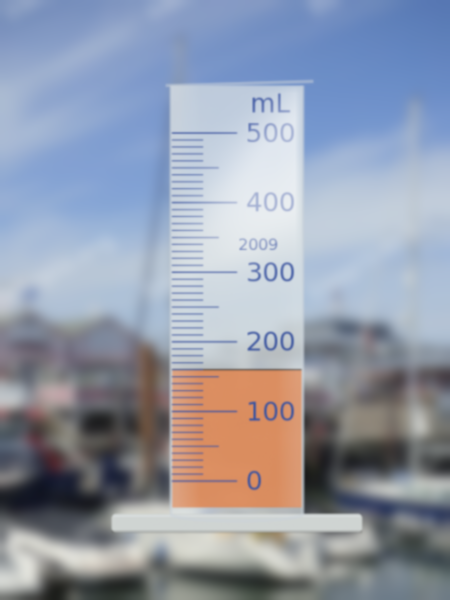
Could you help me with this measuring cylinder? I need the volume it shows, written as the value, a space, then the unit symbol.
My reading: 160 mL
